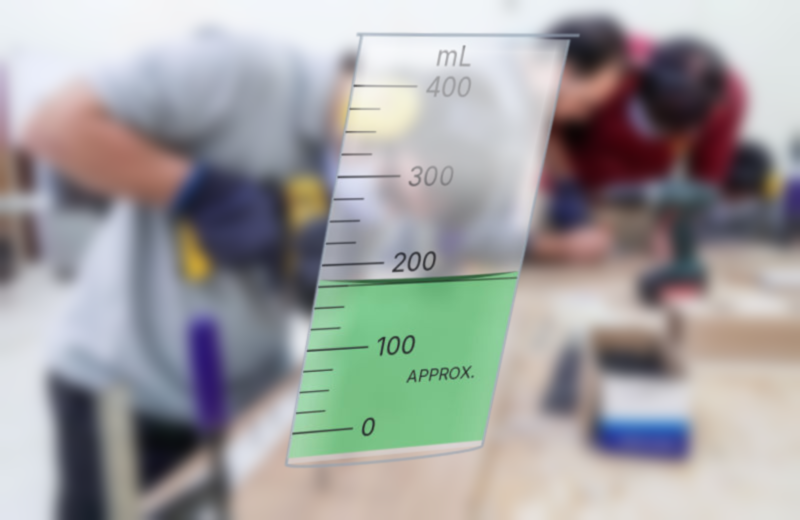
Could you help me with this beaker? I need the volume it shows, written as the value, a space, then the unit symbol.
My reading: 175 mL
